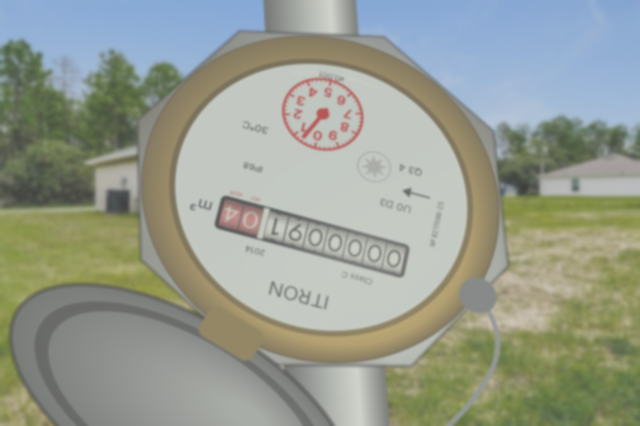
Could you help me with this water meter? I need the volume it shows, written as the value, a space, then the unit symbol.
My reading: 91.040 m³
